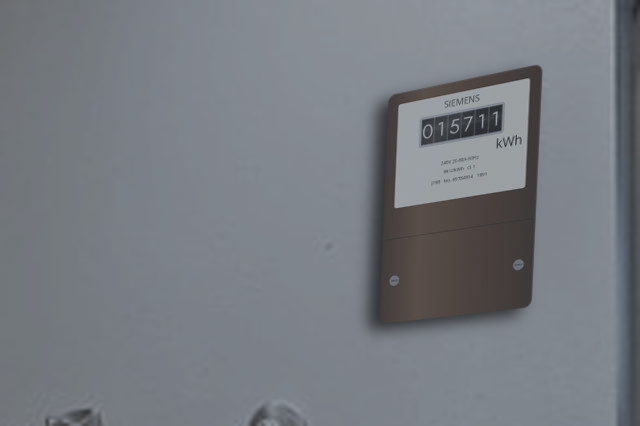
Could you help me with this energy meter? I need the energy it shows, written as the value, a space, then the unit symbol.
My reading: 15711 kWh
